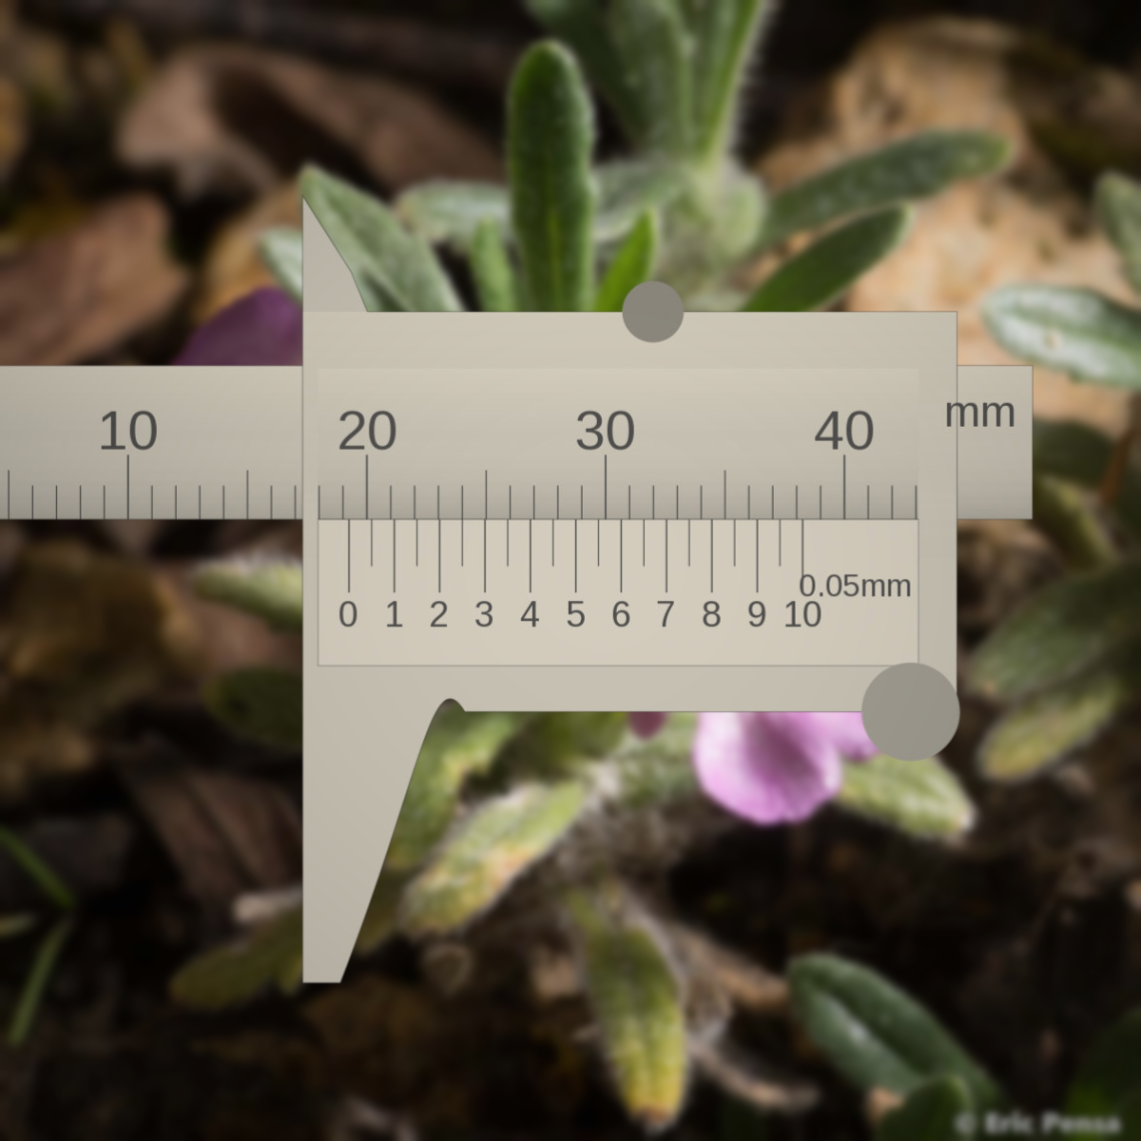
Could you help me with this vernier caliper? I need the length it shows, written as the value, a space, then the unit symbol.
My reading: 19.25 mm
